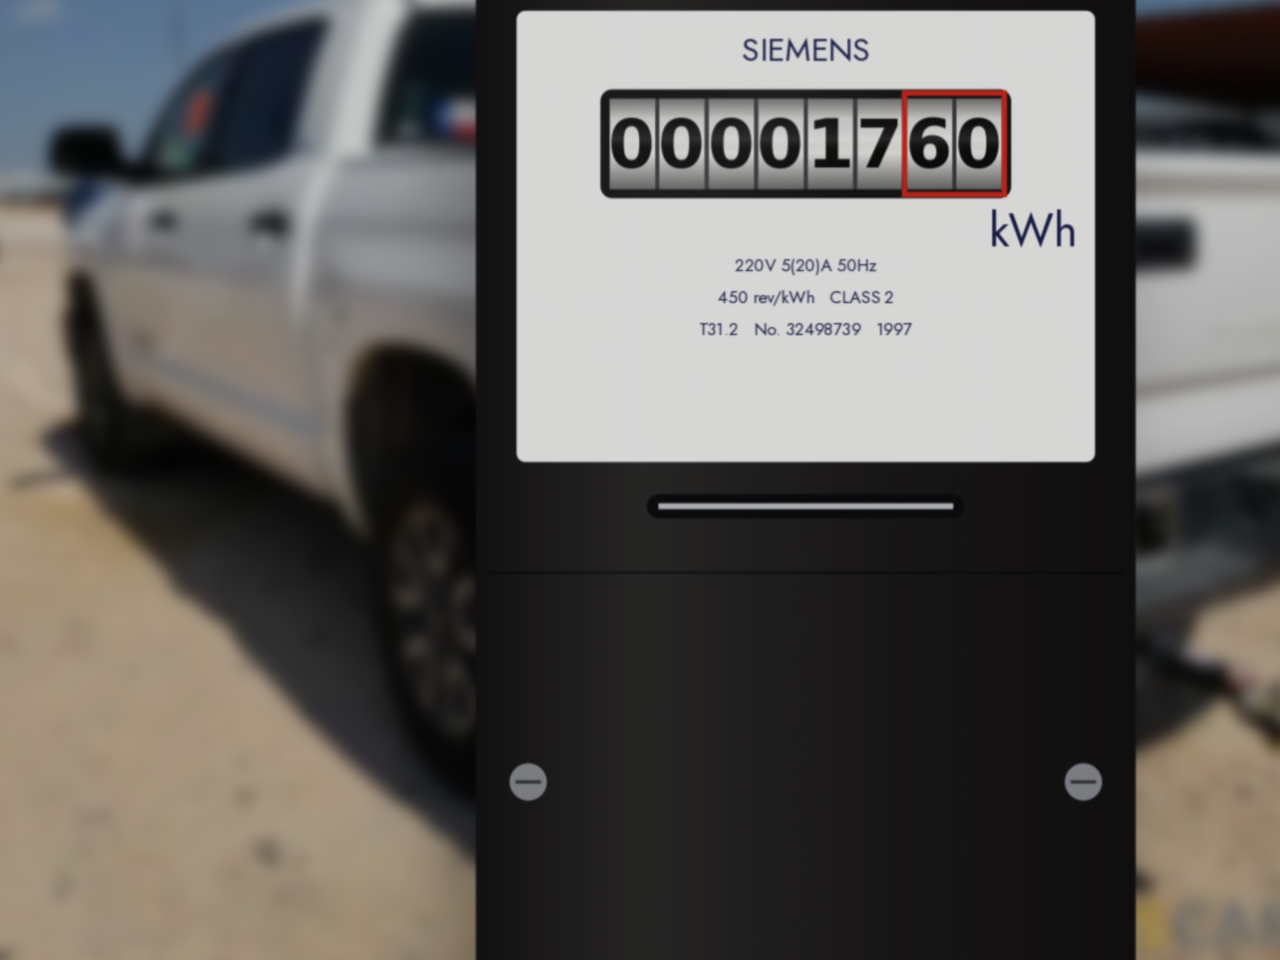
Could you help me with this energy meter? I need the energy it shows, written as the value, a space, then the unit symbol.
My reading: 17.60 kWh
